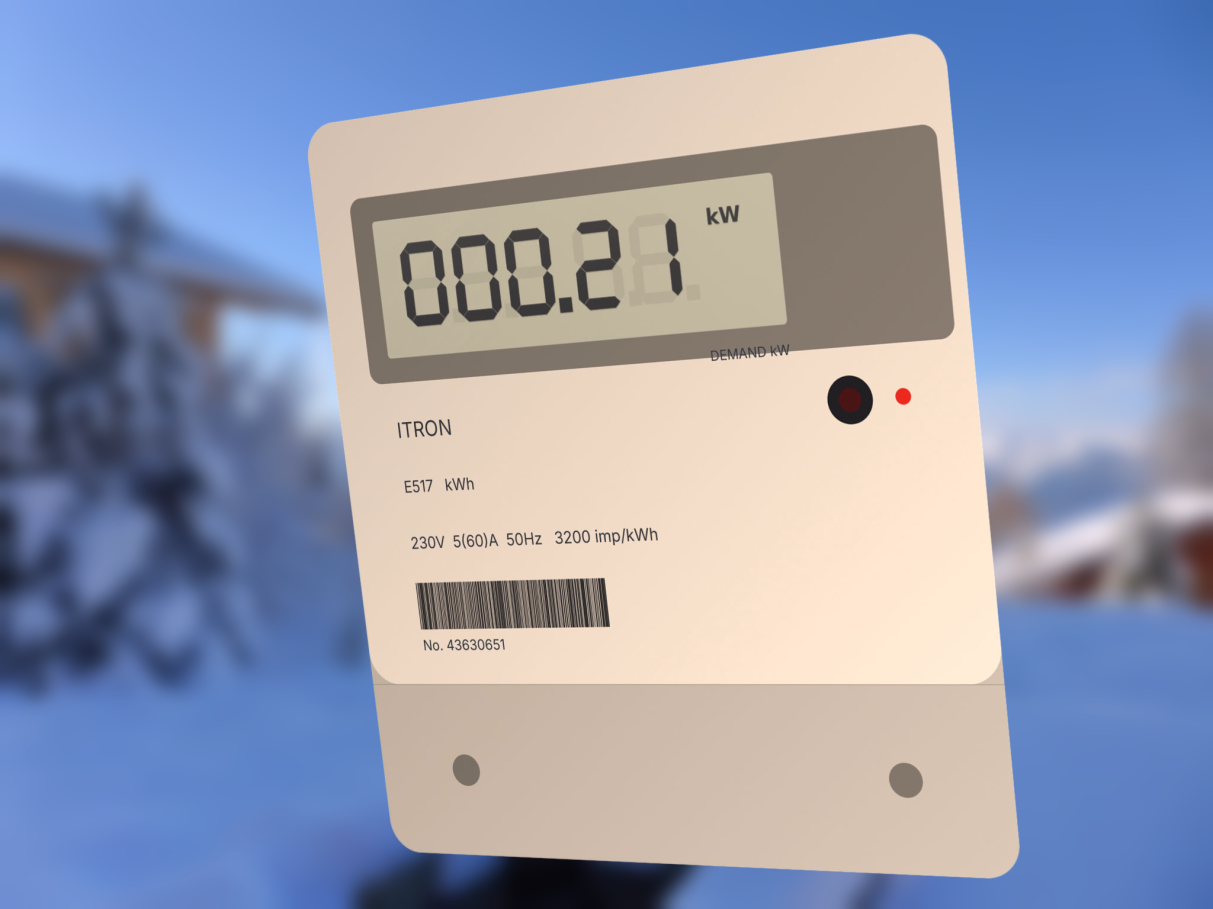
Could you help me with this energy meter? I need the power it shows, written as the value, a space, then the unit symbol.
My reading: 0.21 kW
